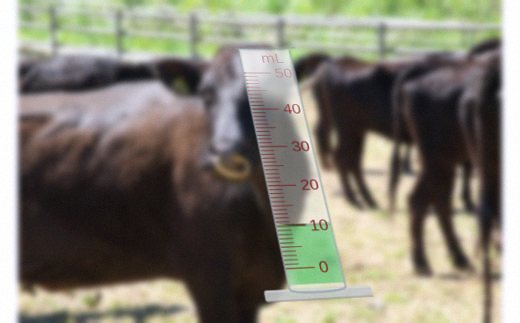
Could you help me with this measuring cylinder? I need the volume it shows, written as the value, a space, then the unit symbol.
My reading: 10 mL
